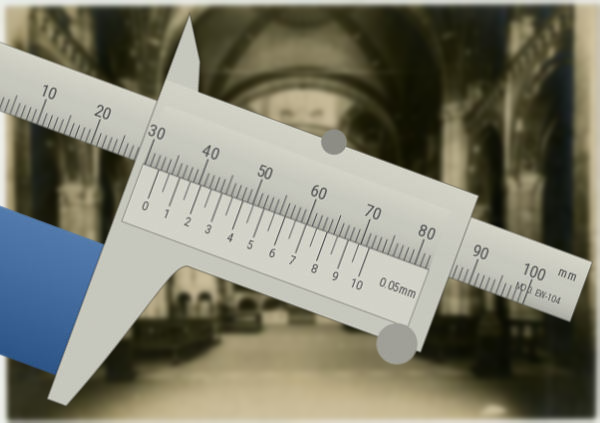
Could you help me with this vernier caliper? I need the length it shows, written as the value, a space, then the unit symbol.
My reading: 32.6 mm
